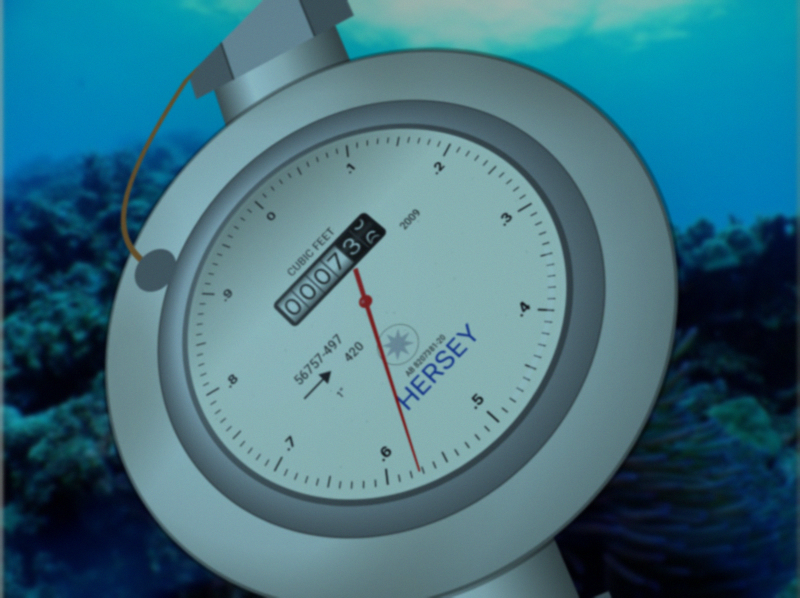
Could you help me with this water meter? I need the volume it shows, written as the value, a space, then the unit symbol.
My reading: 735.57 ft³
